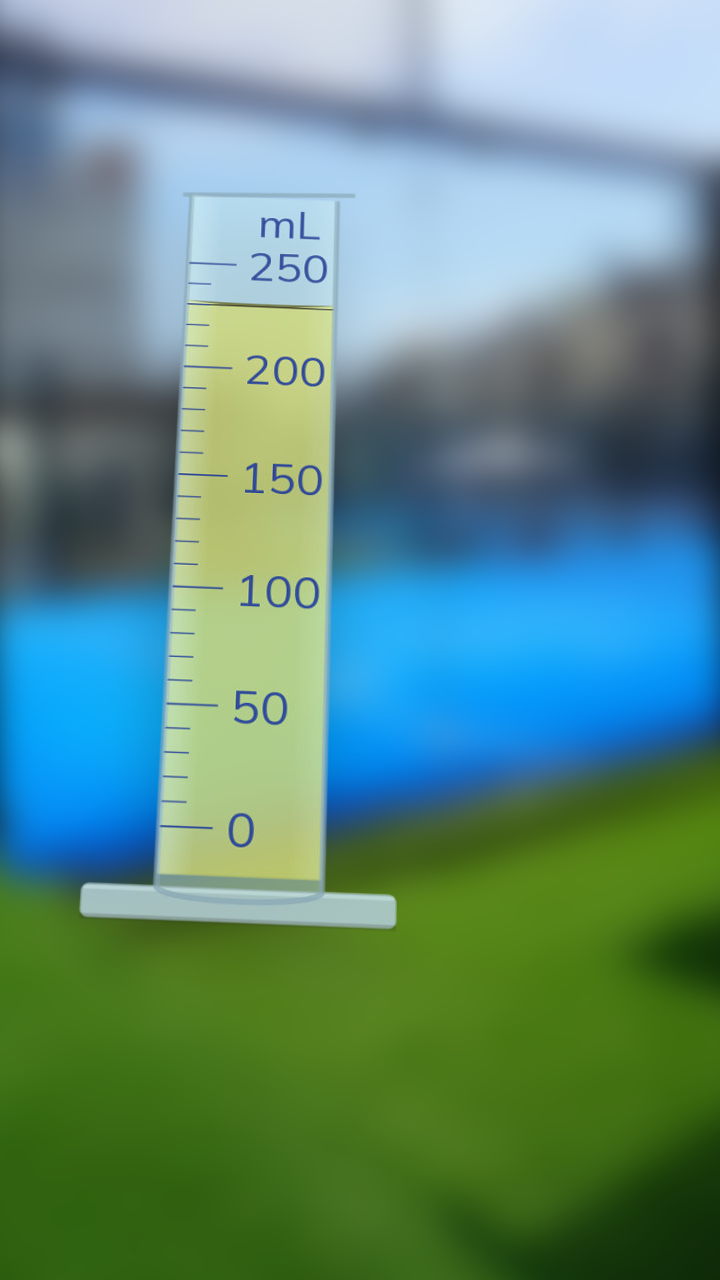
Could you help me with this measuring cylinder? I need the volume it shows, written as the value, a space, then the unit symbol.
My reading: 230 mL
